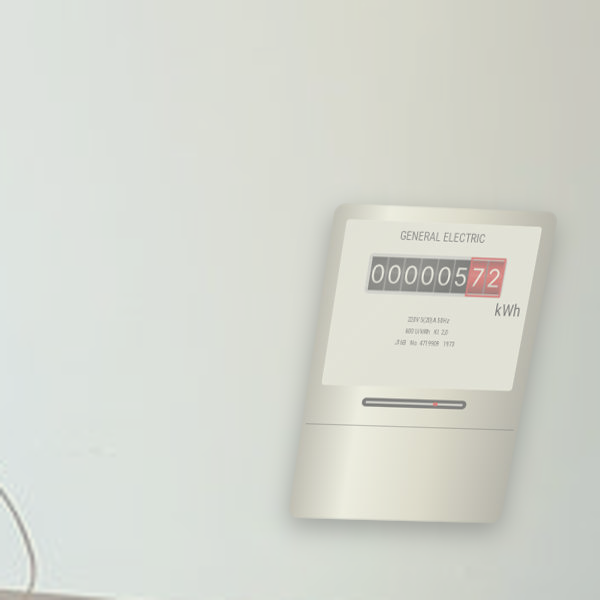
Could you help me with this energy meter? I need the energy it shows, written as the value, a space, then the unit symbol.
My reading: 5.72 kWh
